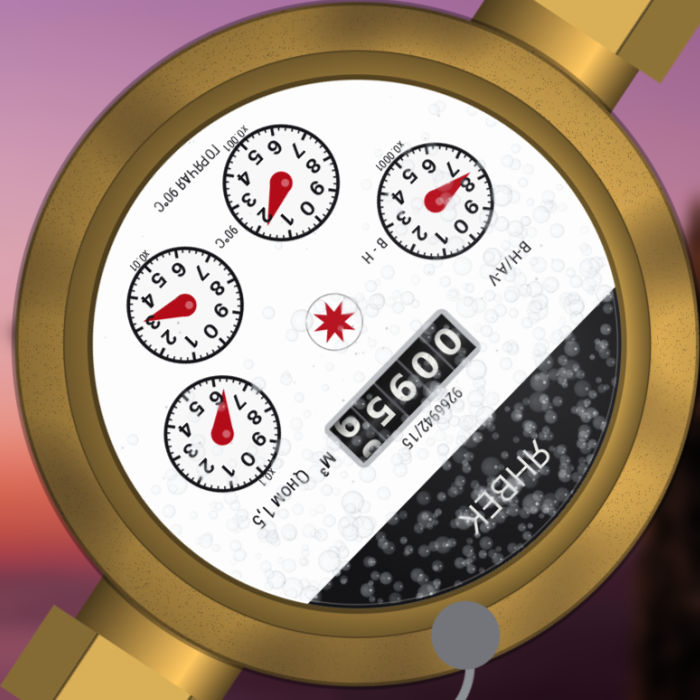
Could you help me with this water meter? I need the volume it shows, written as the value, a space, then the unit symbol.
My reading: 958.6317 m³
